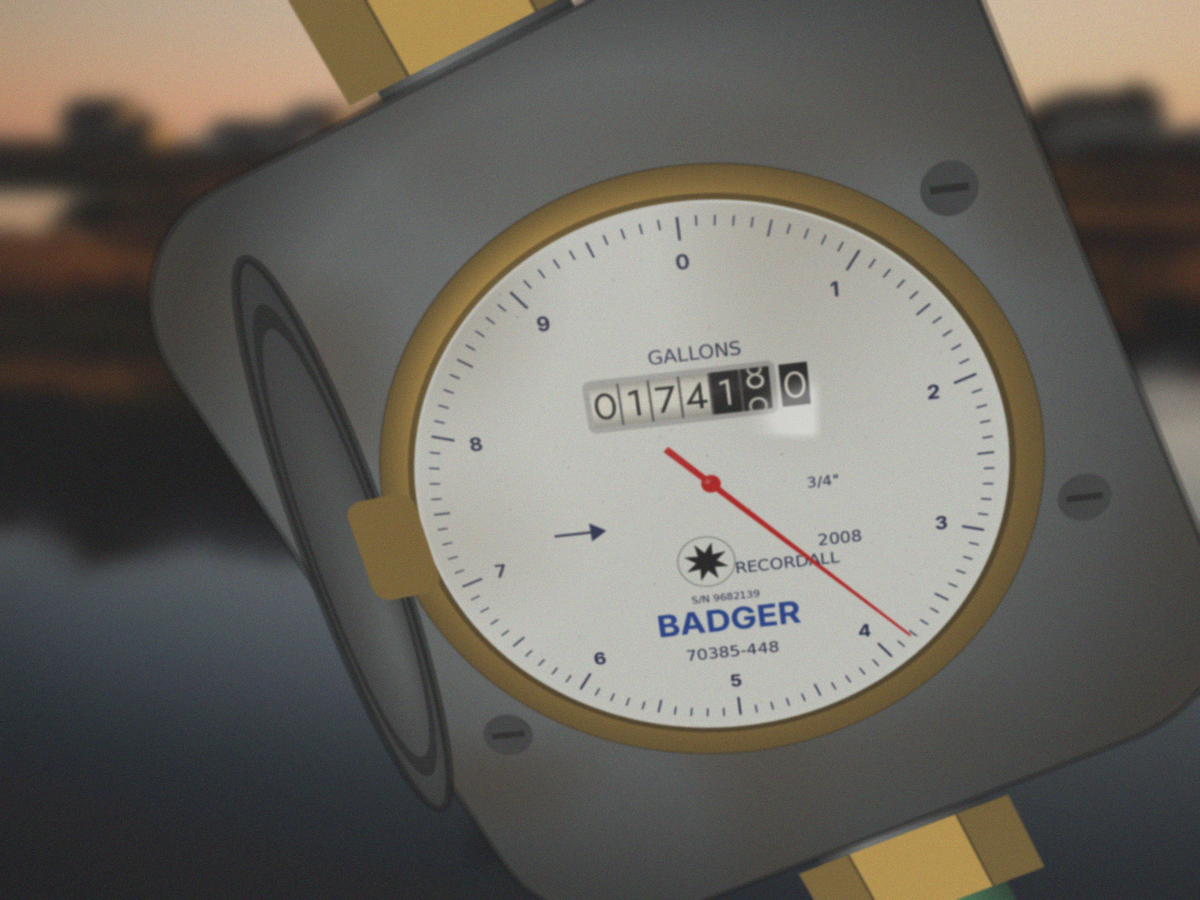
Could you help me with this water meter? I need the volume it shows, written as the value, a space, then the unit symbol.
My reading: 174183.8 gal
